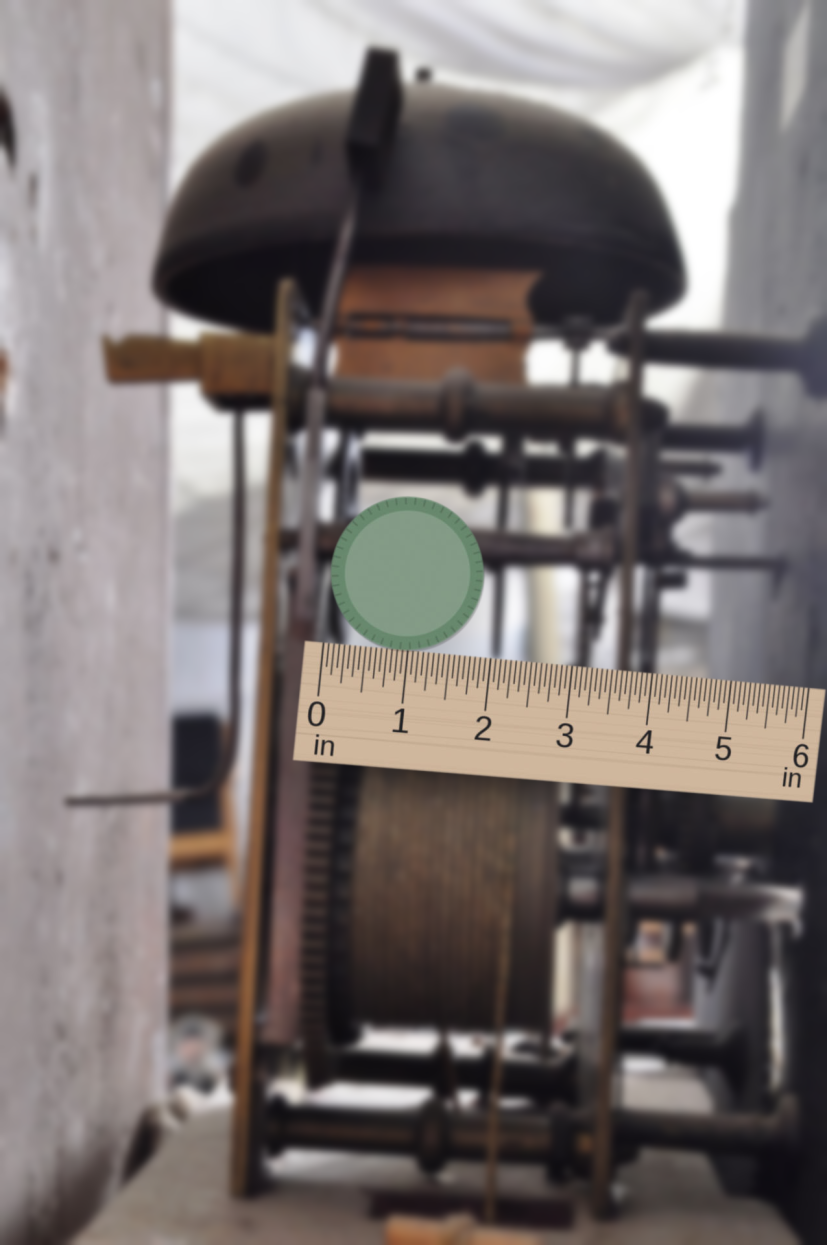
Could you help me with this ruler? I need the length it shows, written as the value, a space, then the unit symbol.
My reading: 1.8125 in
